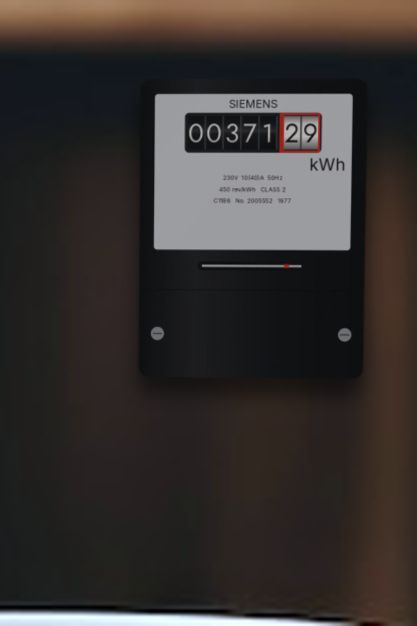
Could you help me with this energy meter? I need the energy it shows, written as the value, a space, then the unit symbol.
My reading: 371.29 kWh
